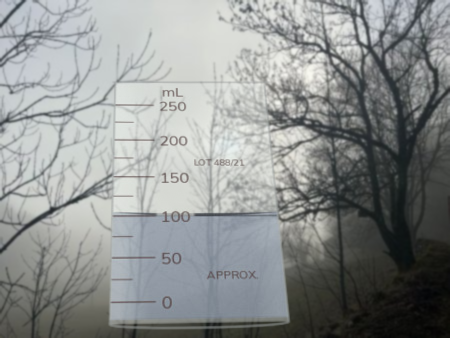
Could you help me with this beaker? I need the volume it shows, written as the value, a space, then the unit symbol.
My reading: 100 mL
